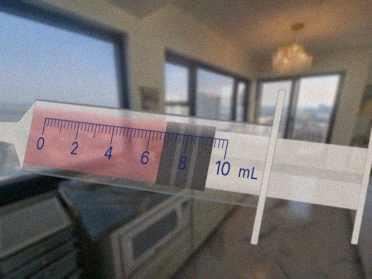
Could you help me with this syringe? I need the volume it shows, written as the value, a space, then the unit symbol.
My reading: 6.8 mL
